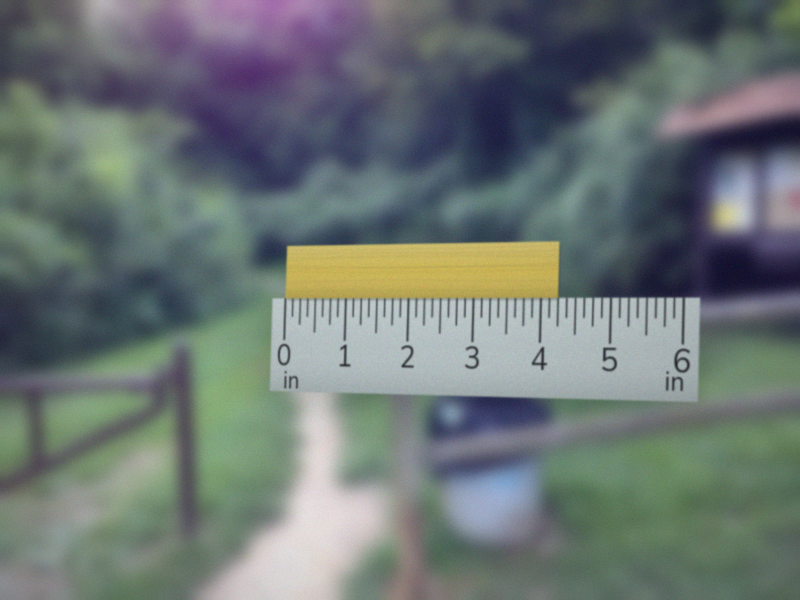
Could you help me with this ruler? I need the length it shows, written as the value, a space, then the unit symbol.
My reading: 4.25 in
